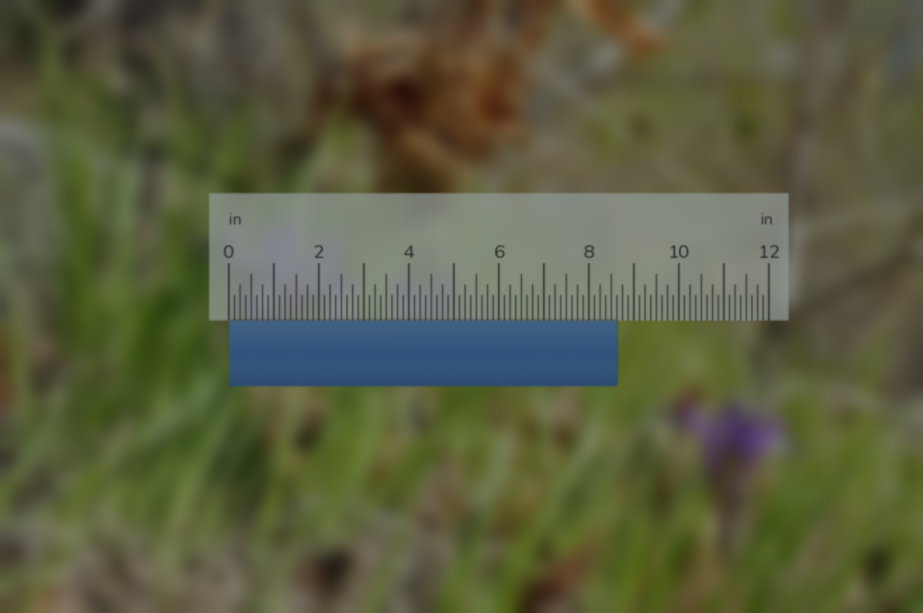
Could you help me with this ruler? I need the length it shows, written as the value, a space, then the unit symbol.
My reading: 8.625 in
